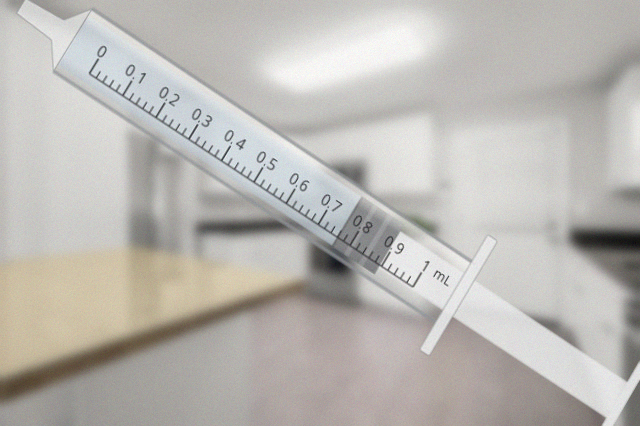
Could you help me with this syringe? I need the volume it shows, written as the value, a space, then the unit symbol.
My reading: 0.76 mL
